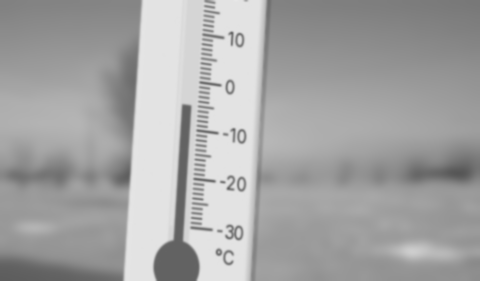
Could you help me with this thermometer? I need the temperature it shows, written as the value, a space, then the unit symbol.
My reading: -5 °C
